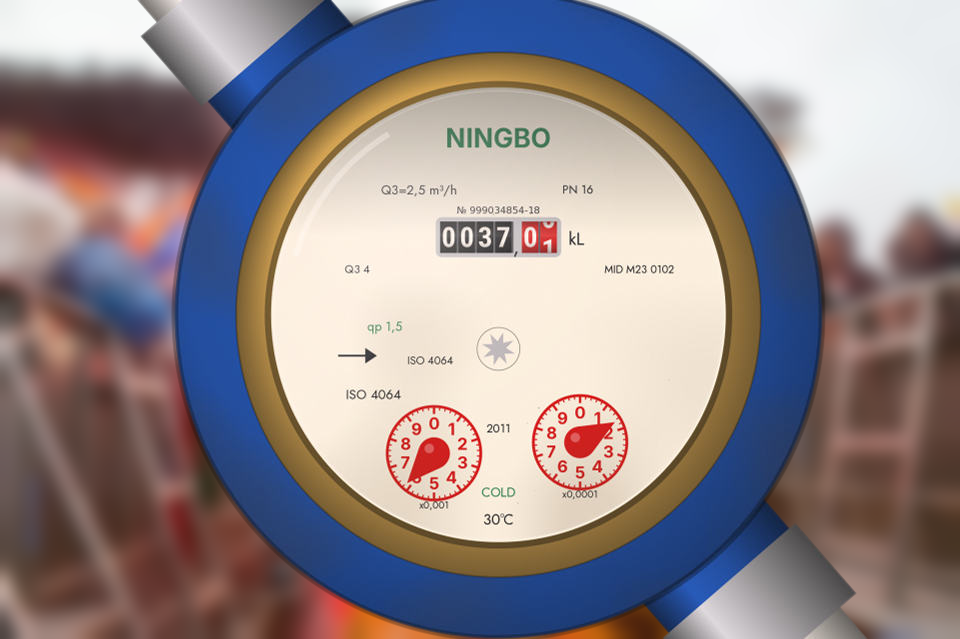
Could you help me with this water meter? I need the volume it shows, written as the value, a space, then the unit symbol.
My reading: 37.0061 kL
